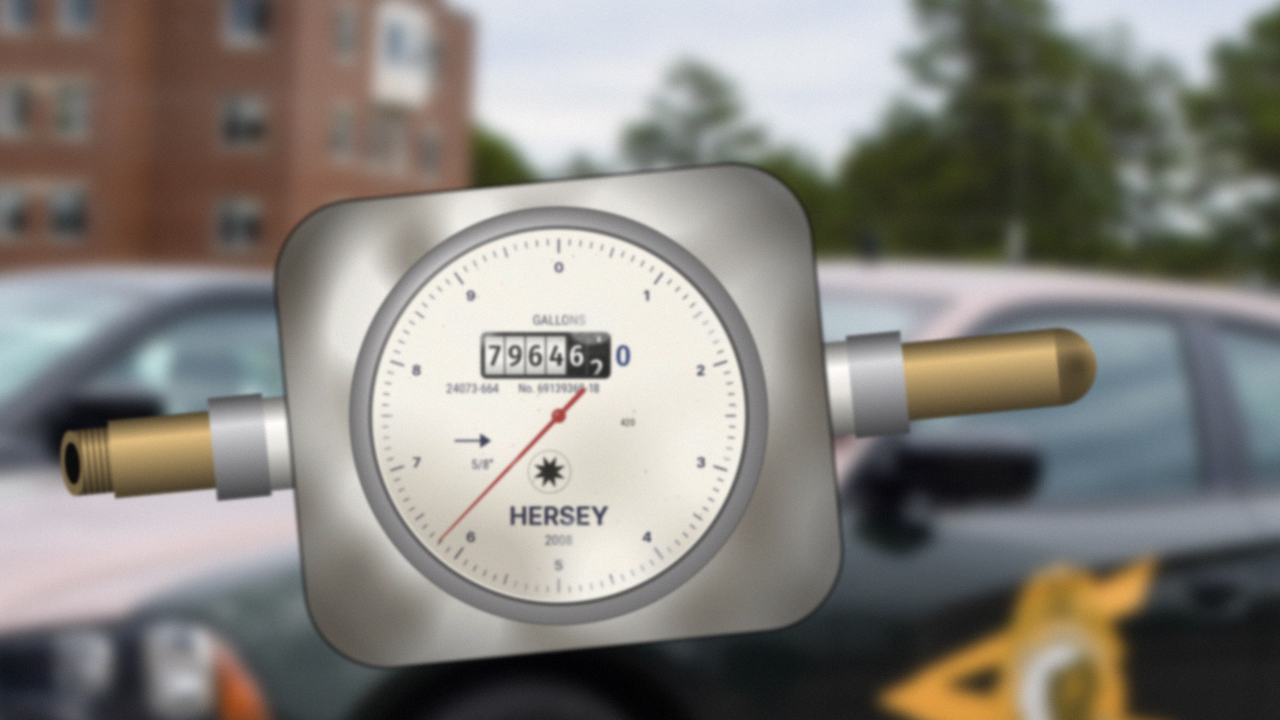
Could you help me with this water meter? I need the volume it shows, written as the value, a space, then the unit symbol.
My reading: 7964616.2 gal
